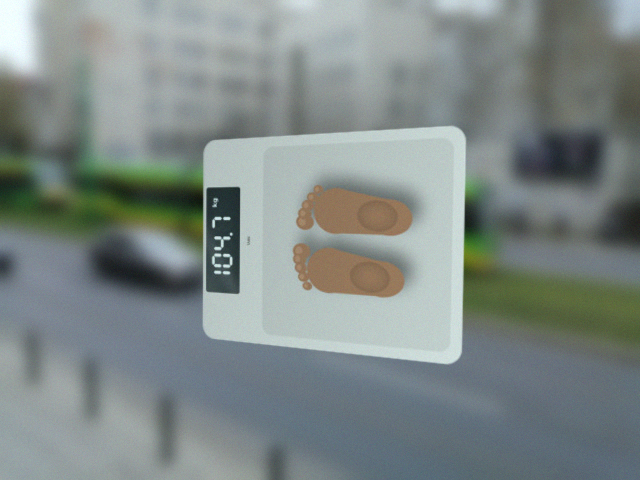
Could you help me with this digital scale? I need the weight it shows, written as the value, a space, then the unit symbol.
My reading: 104.7 kg
